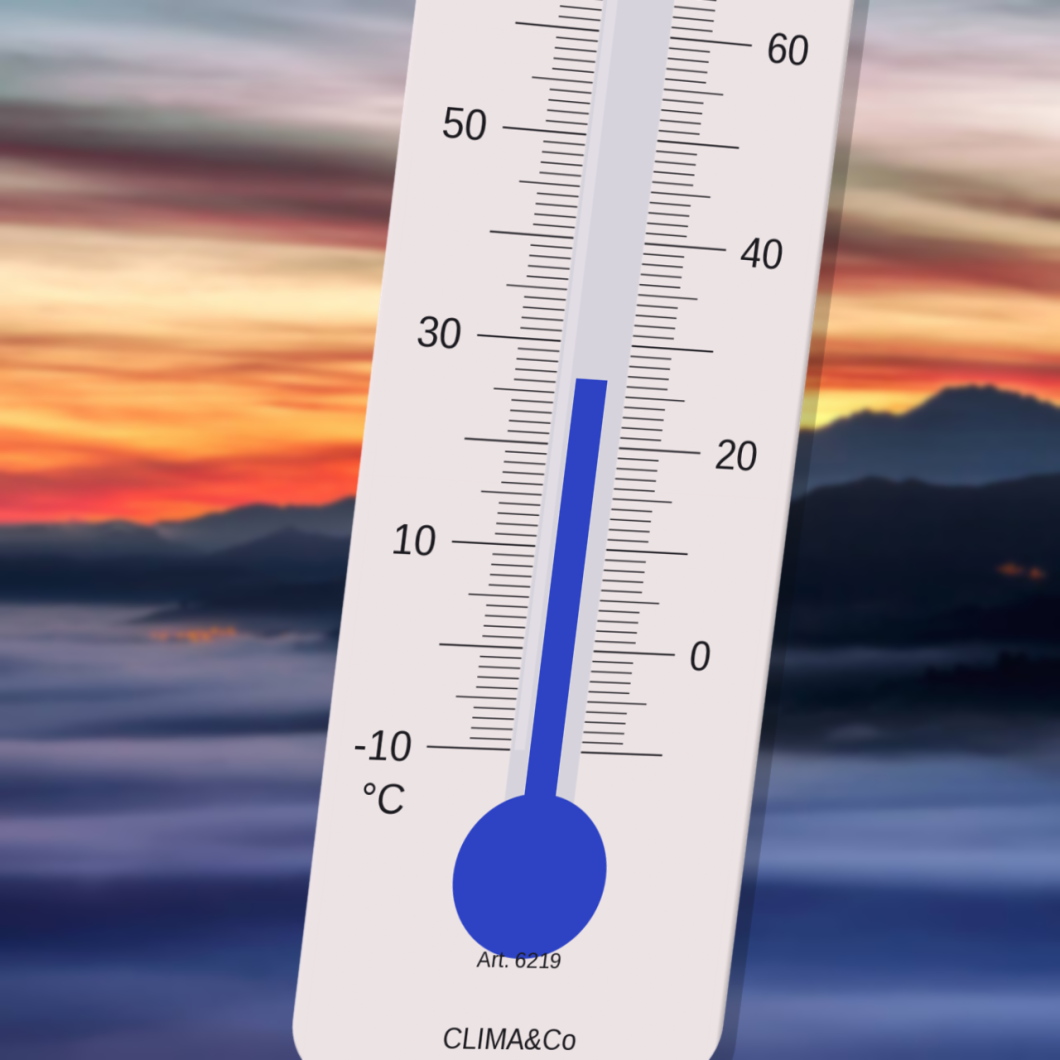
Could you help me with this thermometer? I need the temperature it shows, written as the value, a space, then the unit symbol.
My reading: 26.5 °C
